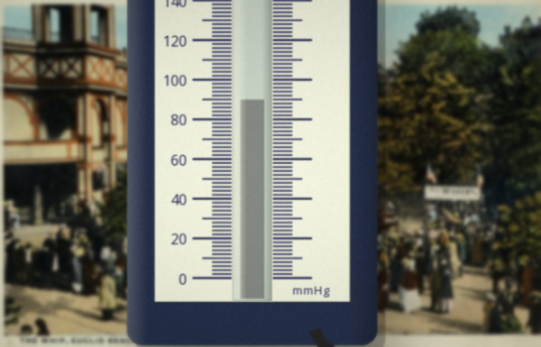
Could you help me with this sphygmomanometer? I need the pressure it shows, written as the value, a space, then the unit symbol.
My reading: 90 mmHg
